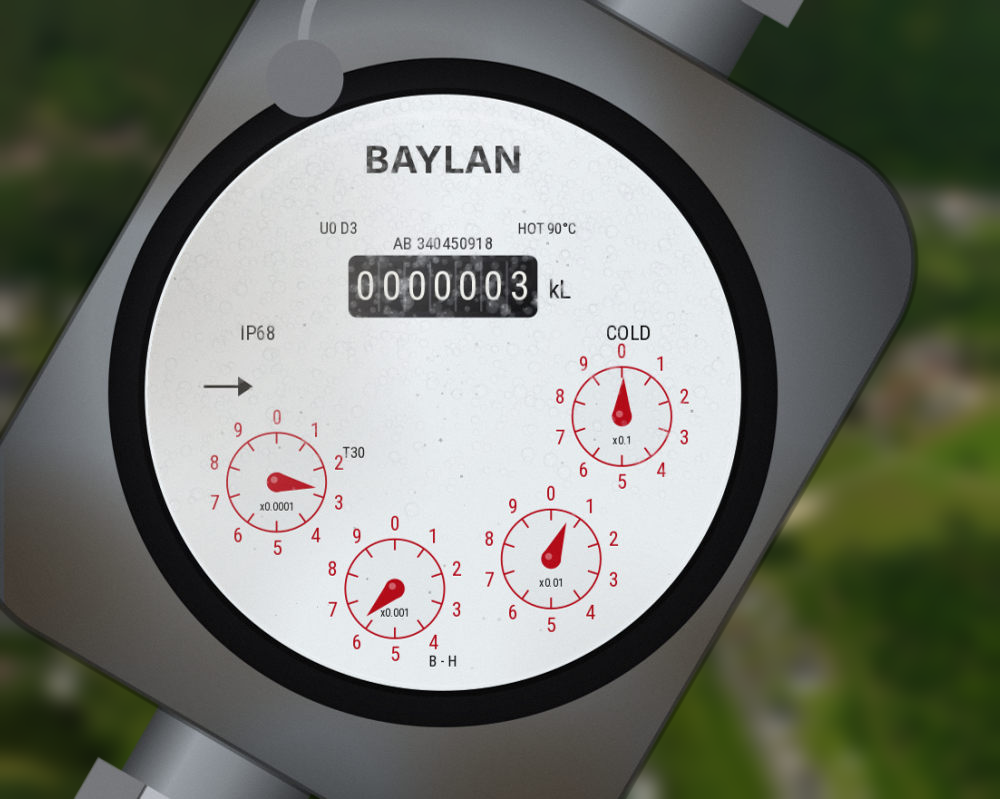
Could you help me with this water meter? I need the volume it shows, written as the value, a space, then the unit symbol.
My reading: 3.0062 kL
